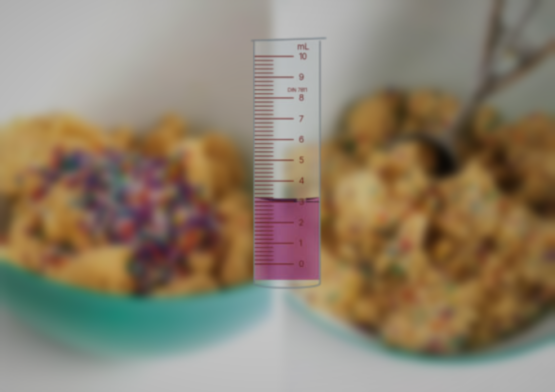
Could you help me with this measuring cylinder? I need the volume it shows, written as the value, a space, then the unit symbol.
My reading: 3 mL
